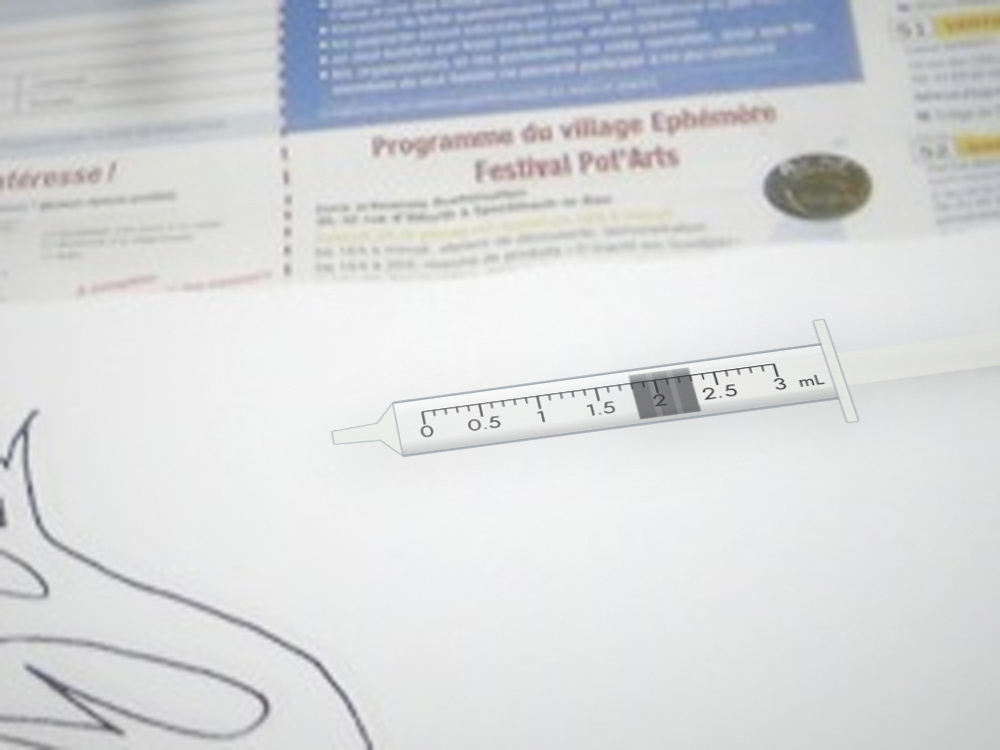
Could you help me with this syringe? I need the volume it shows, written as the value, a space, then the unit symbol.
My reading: 1.8 mL
